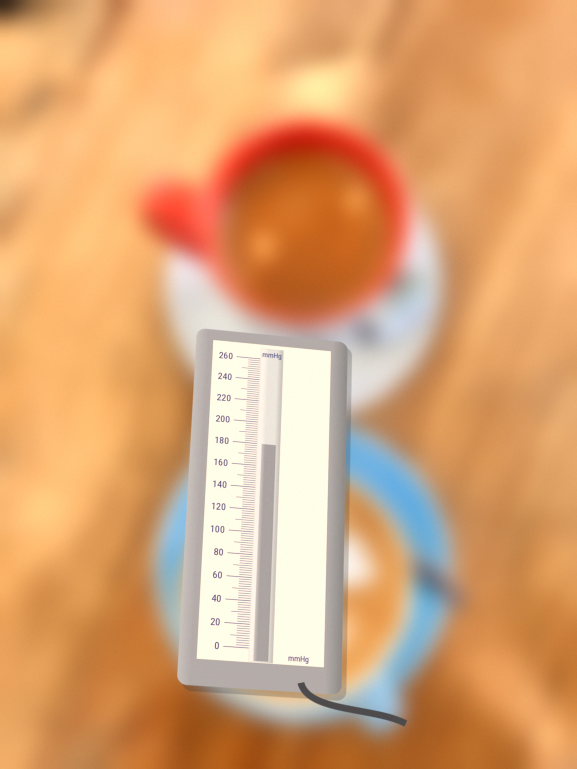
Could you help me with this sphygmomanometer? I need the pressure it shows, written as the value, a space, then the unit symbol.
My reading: 180 mmHg
